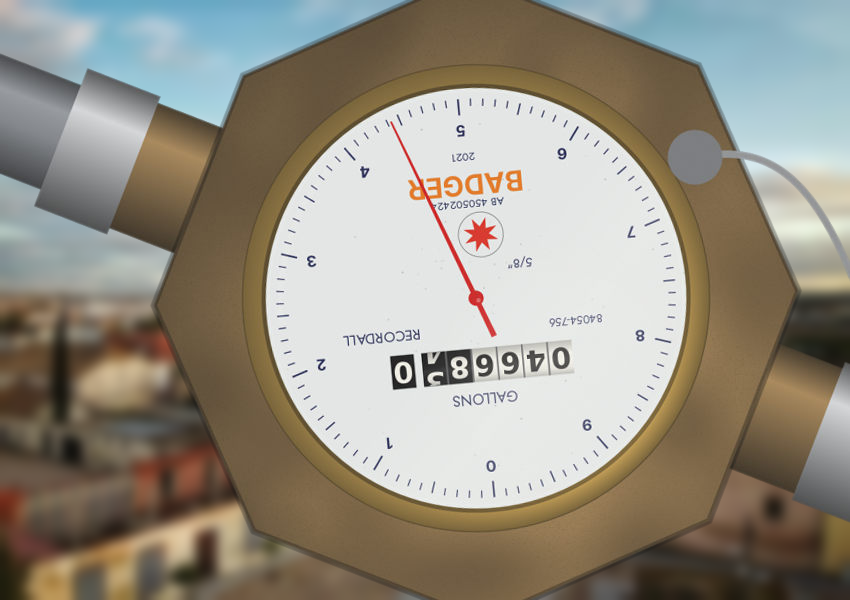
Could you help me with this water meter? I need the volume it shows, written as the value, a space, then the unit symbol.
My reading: 466834.4 gal
